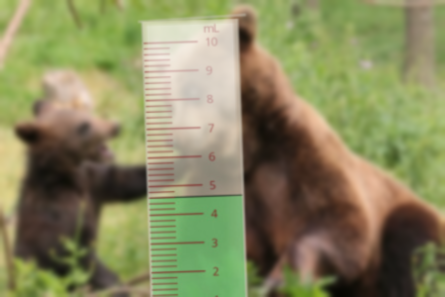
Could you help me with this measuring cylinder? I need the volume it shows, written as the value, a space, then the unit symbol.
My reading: 4.6 mL
